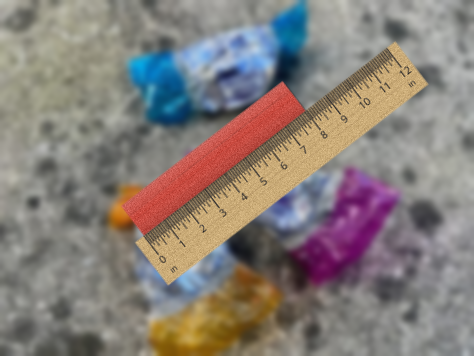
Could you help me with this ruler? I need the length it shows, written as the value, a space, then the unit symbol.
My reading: 8 in
